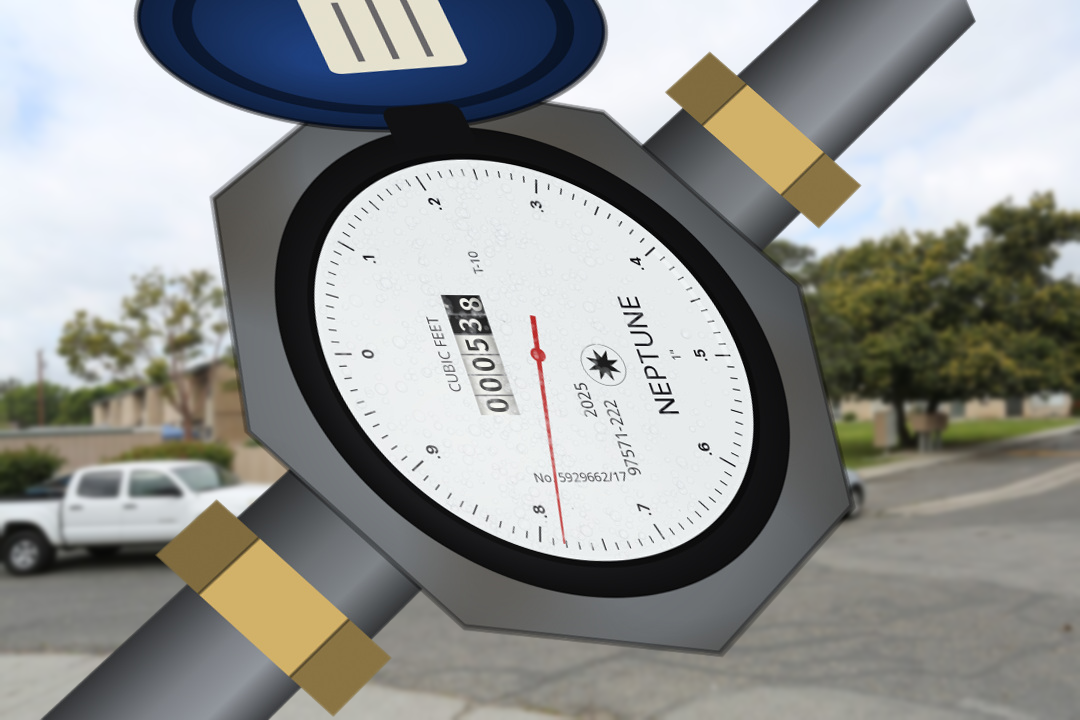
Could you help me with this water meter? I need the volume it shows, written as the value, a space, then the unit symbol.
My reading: 537.78 ft³
